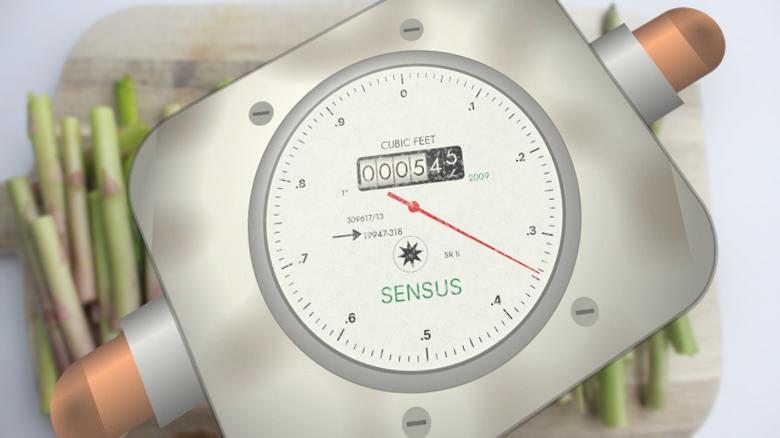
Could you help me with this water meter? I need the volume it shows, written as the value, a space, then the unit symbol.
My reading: 545.34 ft³
